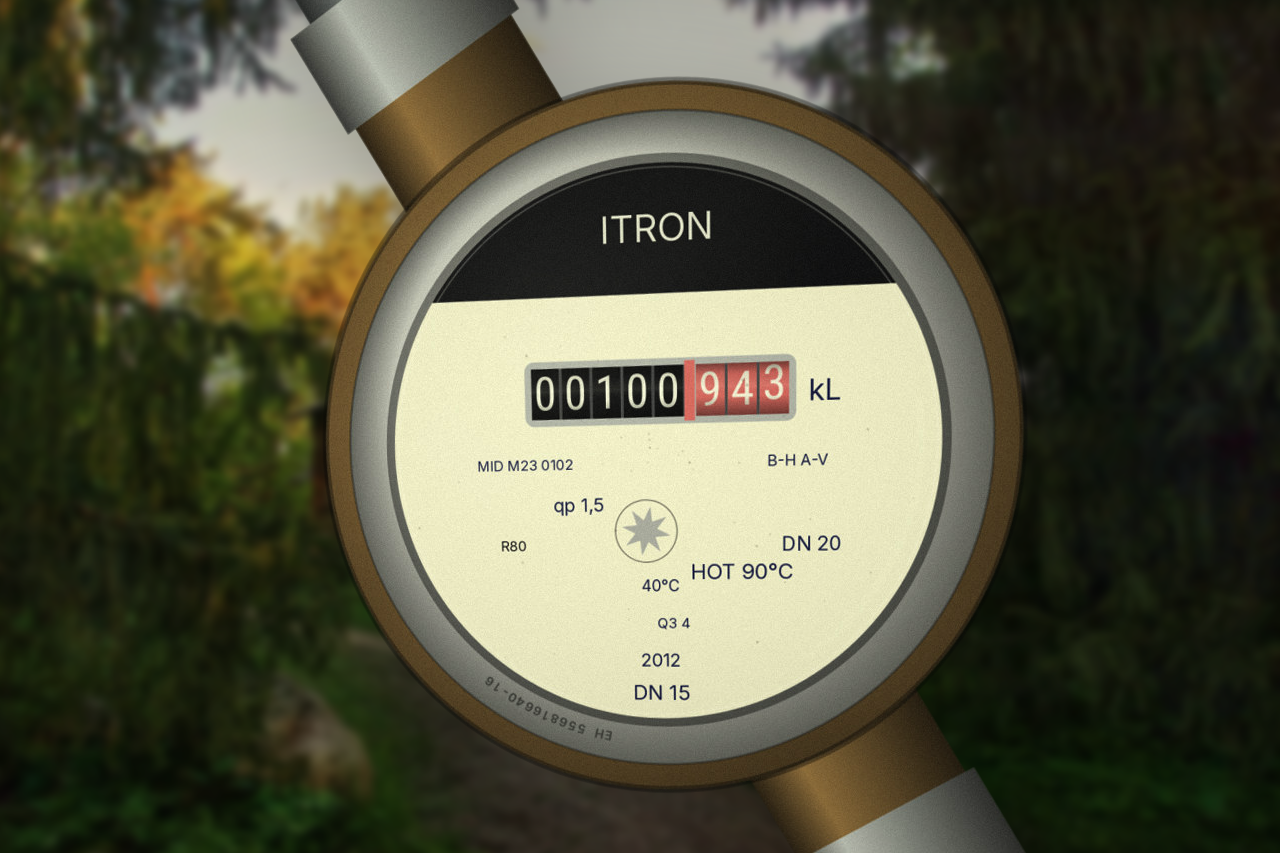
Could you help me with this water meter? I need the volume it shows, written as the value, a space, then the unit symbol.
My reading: 100.943 kL
